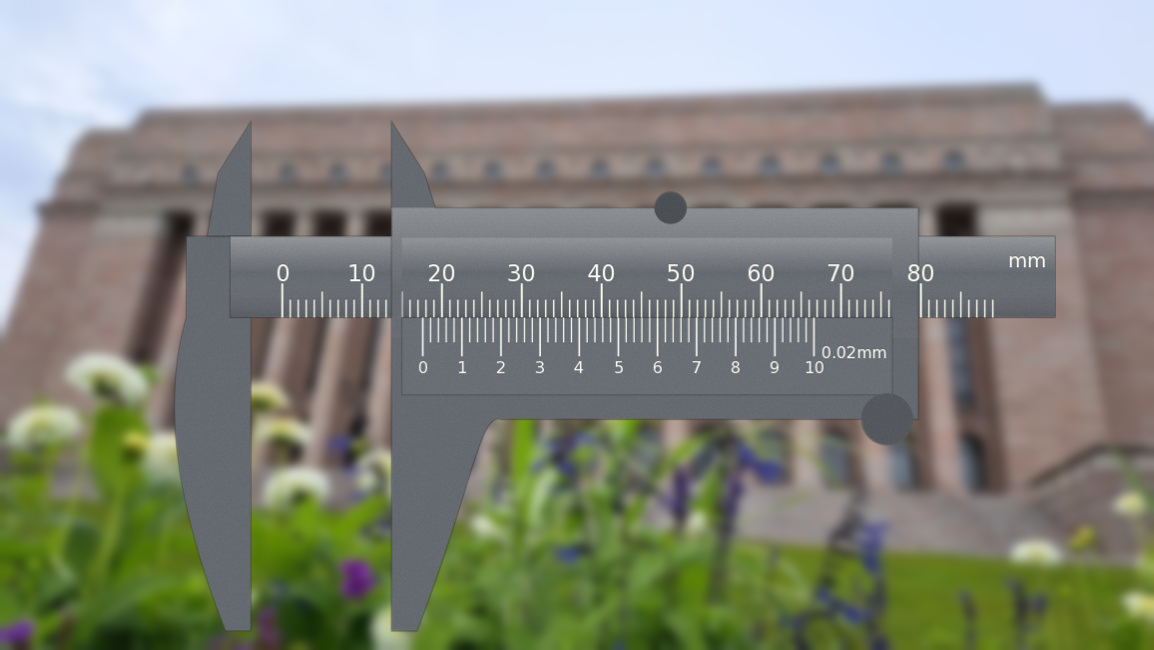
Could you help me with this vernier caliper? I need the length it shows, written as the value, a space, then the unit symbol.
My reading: 17.6 mm
